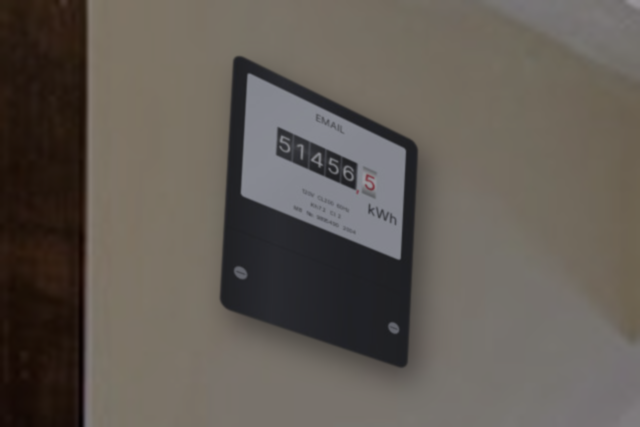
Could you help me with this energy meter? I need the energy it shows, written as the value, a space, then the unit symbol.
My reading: 51456.5 kWh
